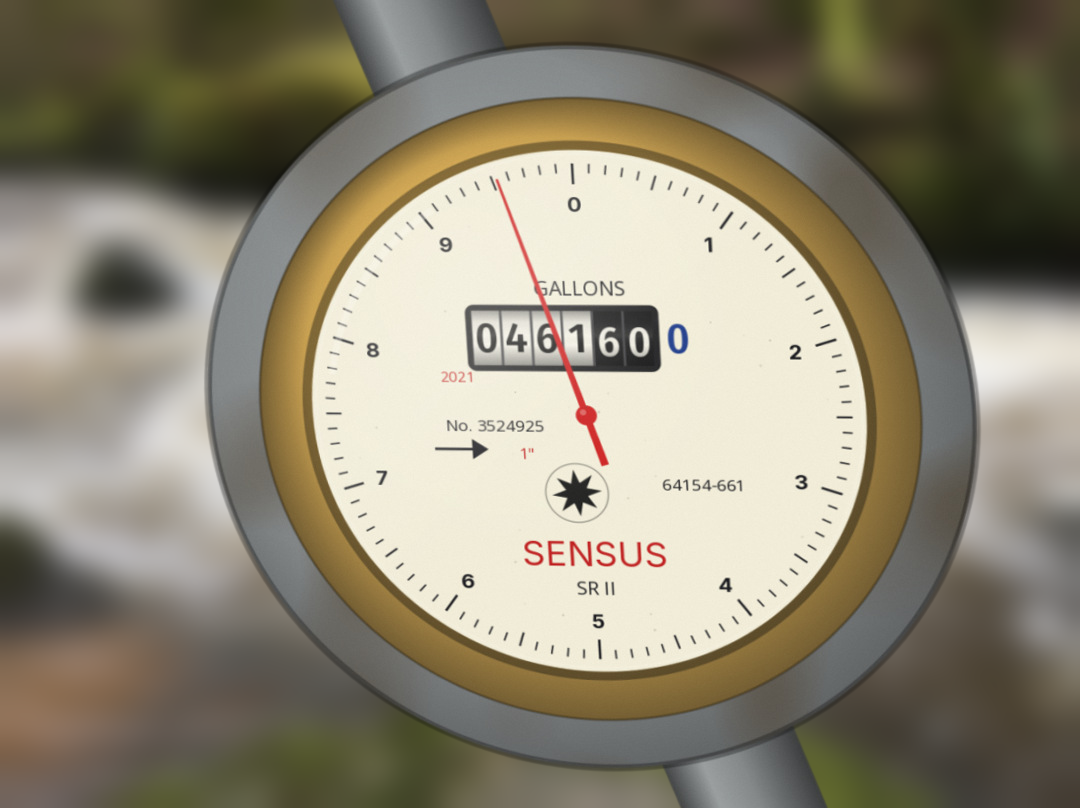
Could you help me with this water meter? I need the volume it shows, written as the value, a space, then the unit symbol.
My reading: 461599.5 gal
